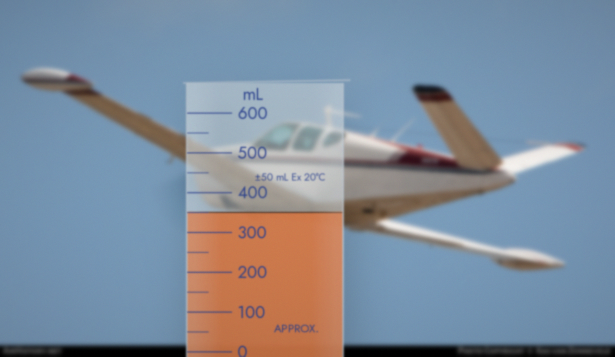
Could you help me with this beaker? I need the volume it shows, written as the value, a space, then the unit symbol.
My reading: 350 mL
